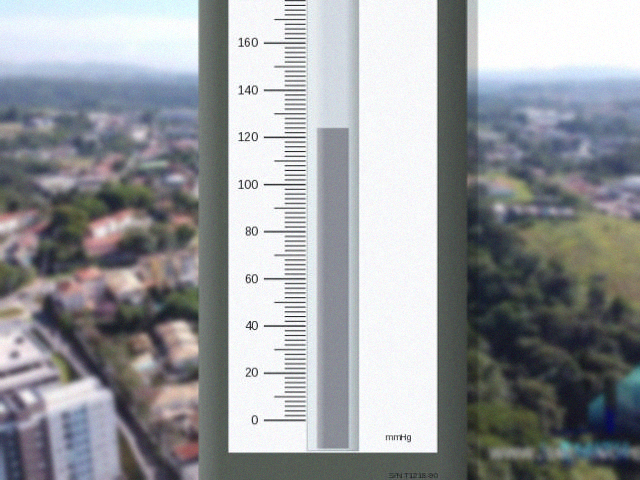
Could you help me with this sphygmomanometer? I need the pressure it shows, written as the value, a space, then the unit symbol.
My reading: 124 mmHg
